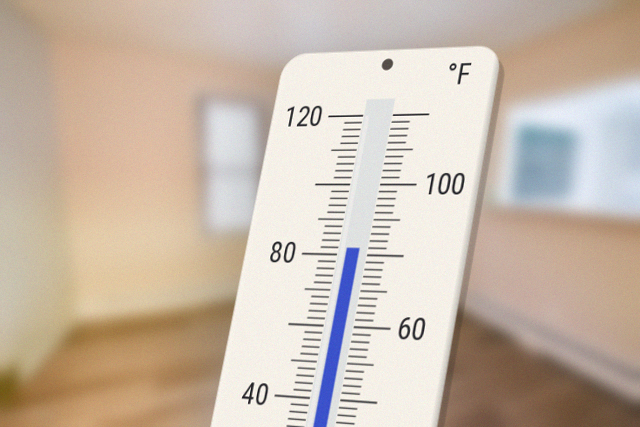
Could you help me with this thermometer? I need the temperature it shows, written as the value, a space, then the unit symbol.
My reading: 82 °F
